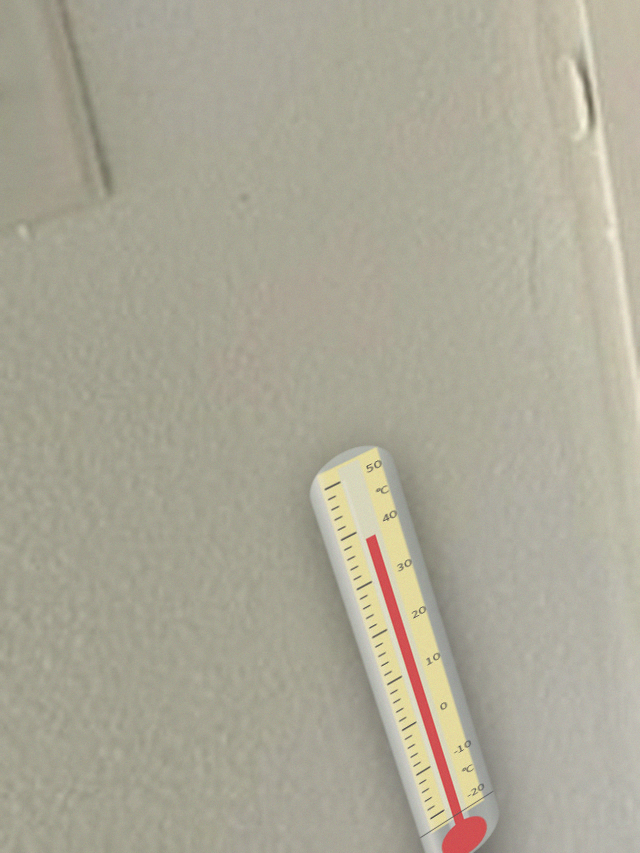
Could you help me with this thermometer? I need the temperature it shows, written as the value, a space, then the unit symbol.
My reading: 38 °C
